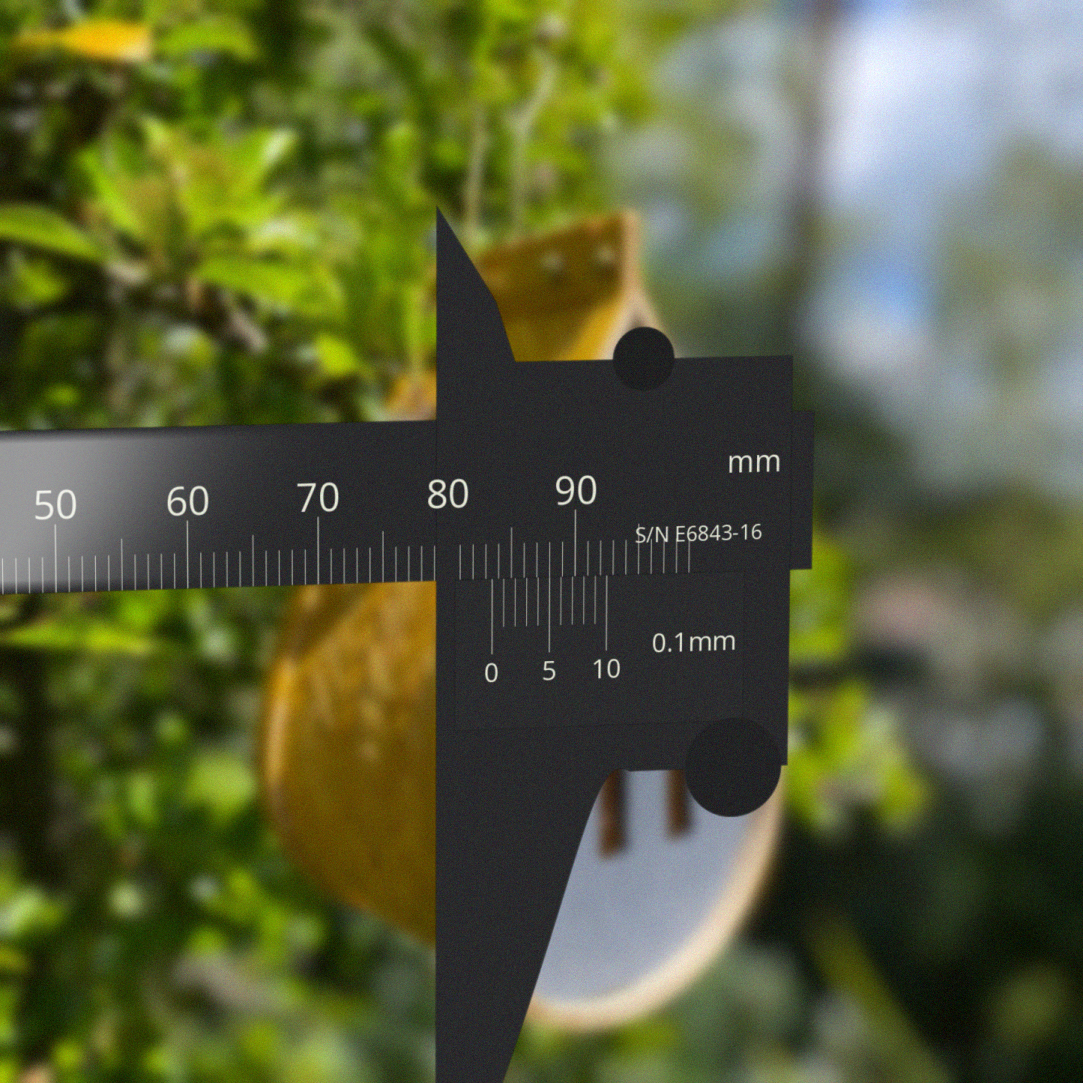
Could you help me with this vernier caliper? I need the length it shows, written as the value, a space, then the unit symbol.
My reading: 83.5 mm
